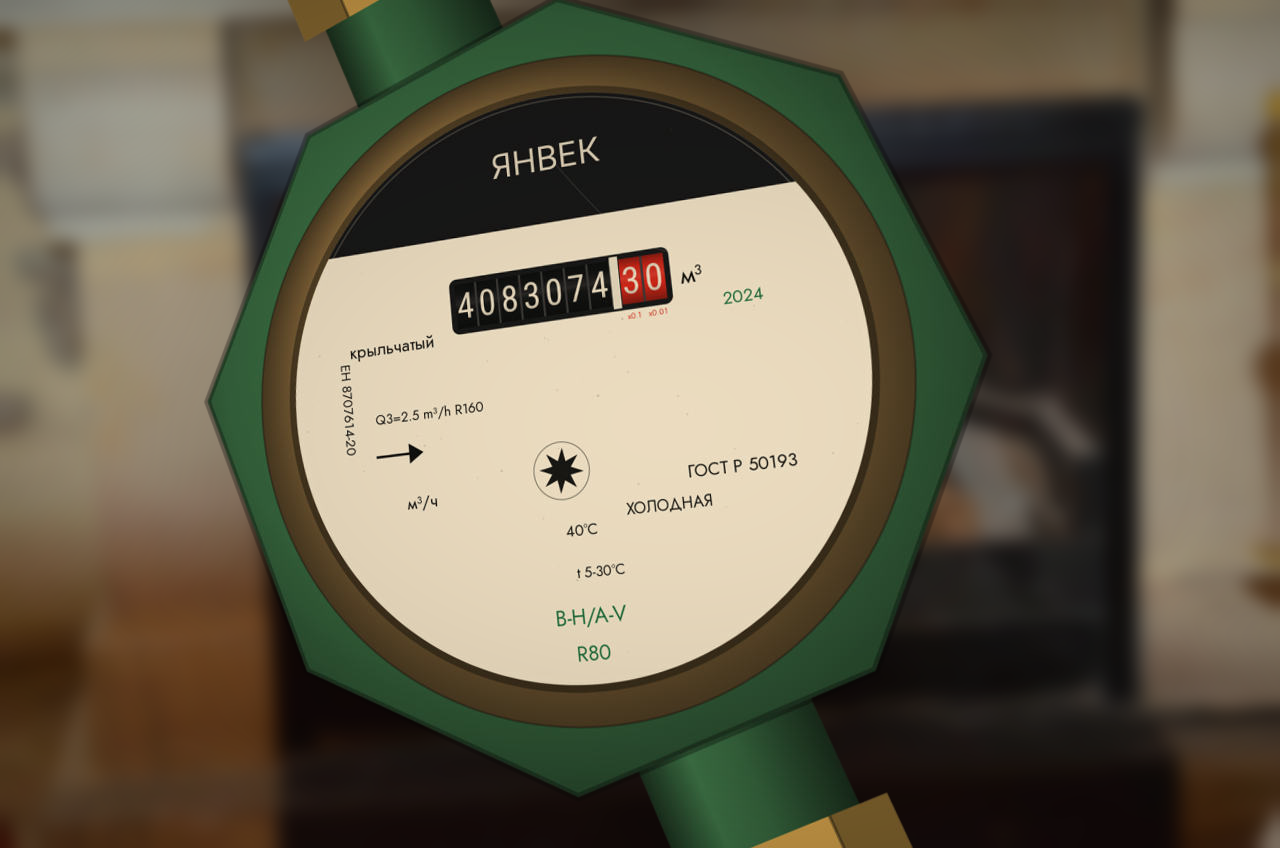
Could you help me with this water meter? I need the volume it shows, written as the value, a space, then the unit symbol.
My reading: 4083074.30 m³
